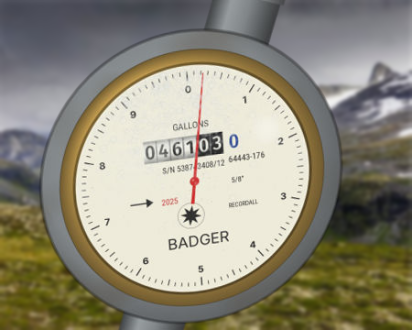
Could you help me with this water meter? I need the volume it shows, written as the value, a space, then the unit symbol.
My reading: 461030.2 gal
